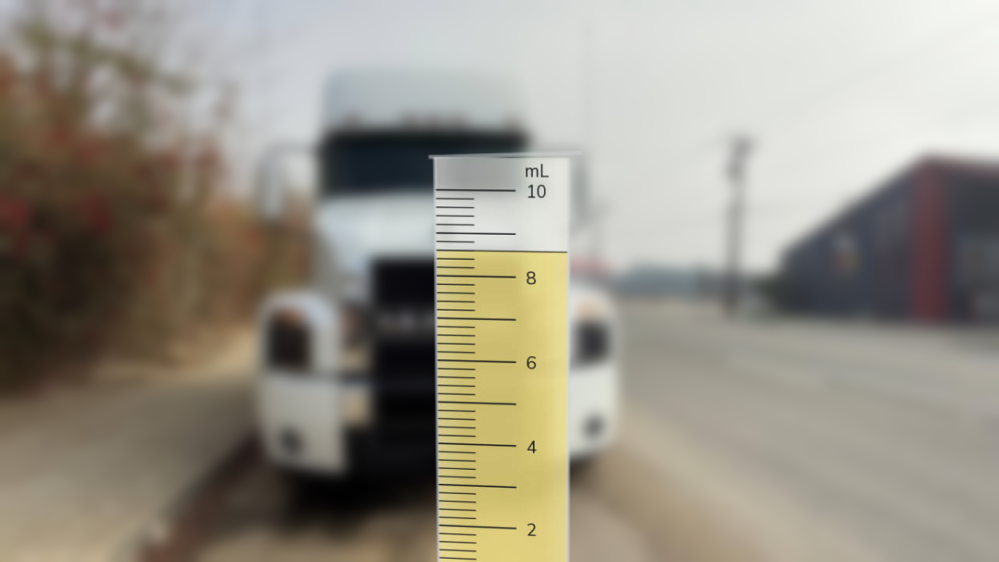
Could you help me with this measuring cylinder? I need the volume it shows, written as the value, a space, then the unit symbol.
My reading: 8.6 mL
